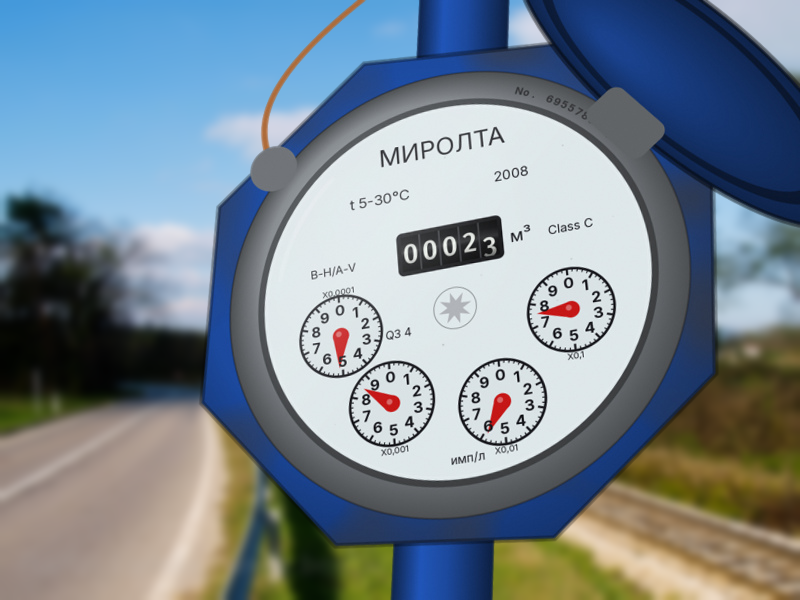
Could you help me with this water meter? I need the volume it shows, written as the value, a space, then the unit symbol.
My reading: 22.7585 m³
